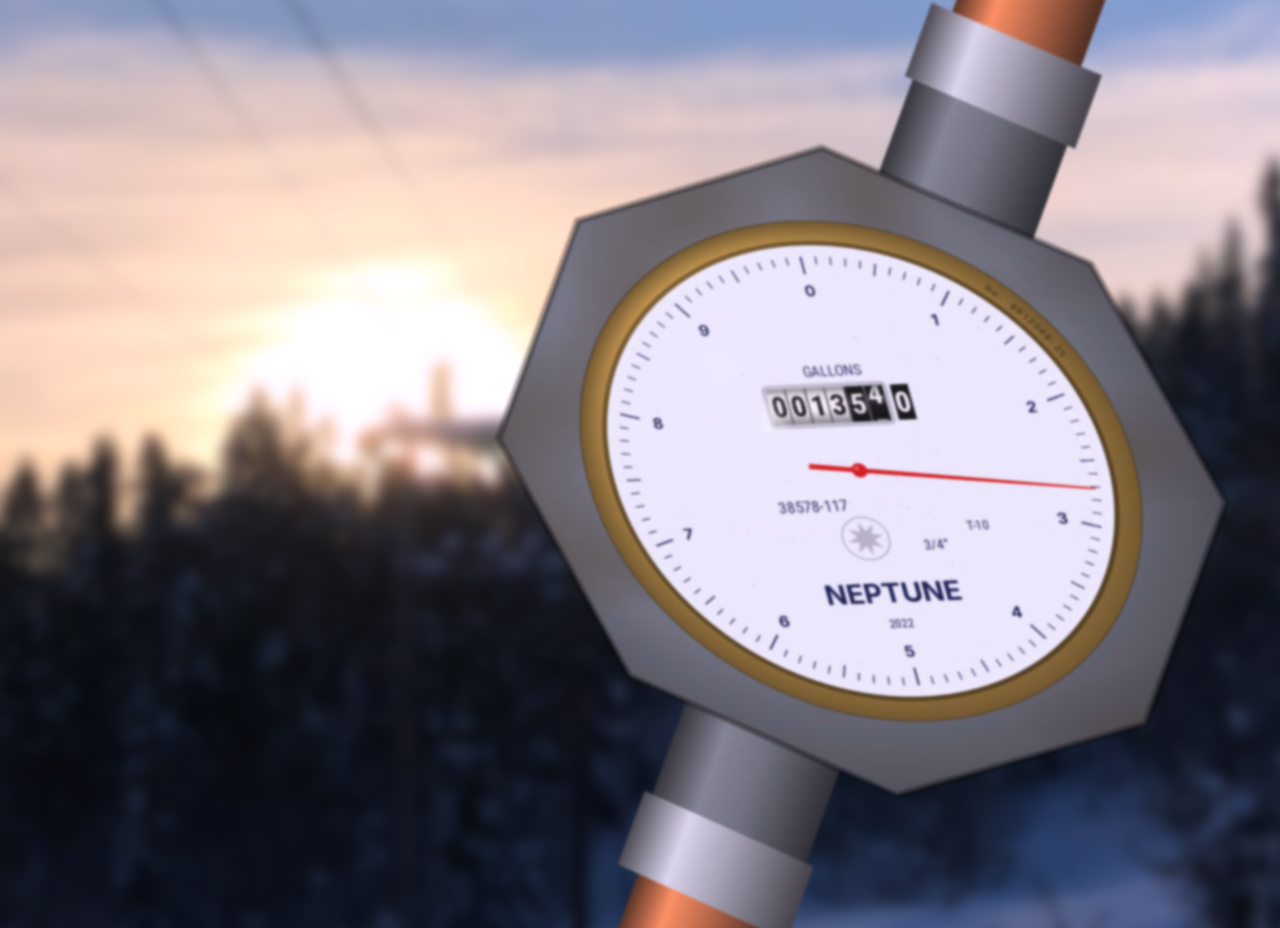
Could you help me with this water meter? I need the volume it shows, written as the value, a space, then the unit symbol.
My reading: 13542.7 gal
